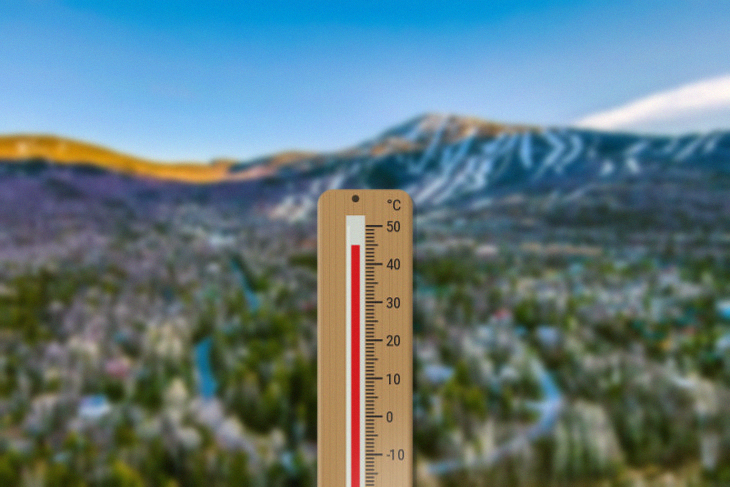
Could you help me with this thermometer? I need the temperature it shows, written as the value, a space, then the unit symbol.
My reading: 45 °C
